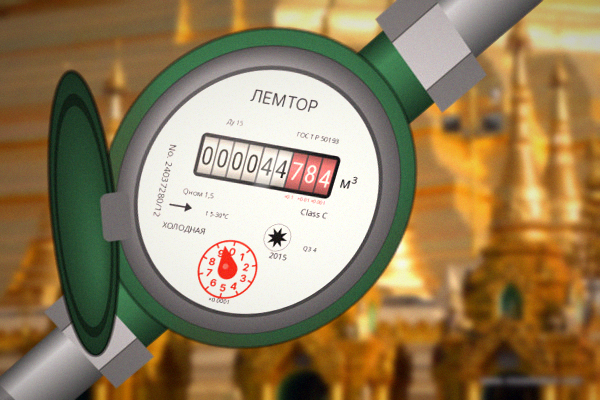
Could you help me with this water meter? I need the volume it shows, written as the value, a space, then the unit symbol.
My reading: 44.7839 m³
